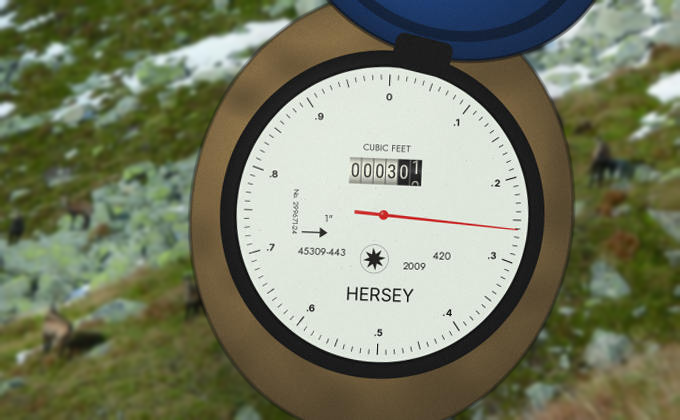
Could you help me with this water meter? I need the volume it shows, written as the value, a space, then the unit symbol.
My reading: 301.26 ft³
